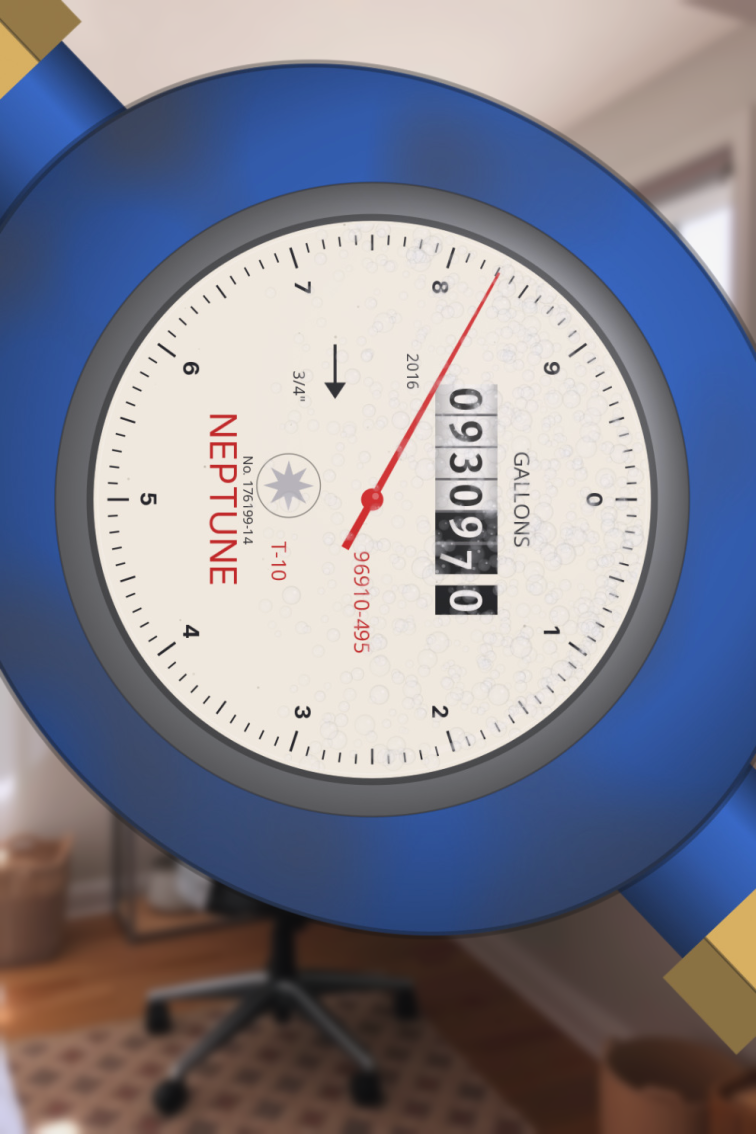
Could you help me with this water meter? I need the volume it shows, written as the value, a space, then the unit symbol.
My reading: 930968.3 gal
